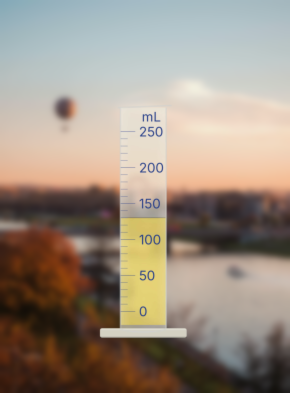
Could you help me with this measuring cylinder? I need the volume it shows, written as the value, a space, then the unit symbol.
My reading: 130 mL
